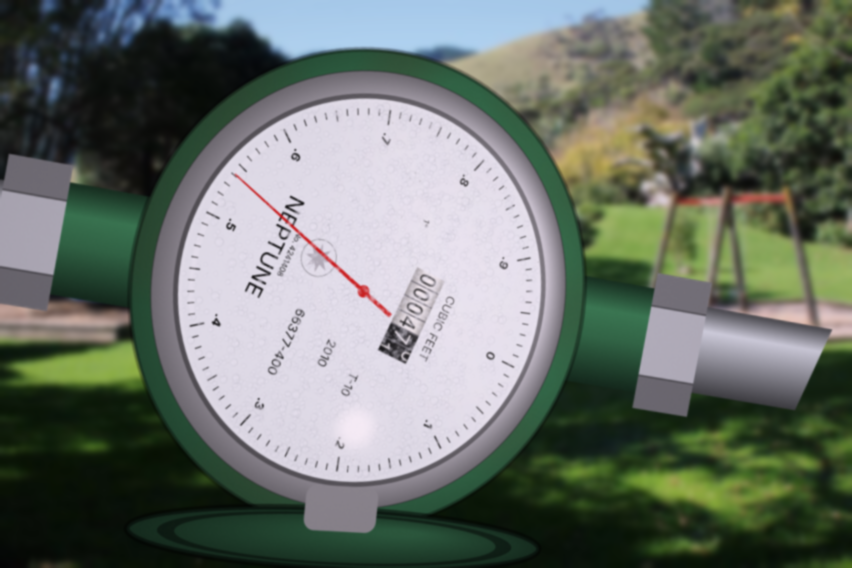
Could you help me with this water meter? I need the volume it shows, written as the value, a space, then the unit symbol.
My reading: 470.54 ft³
